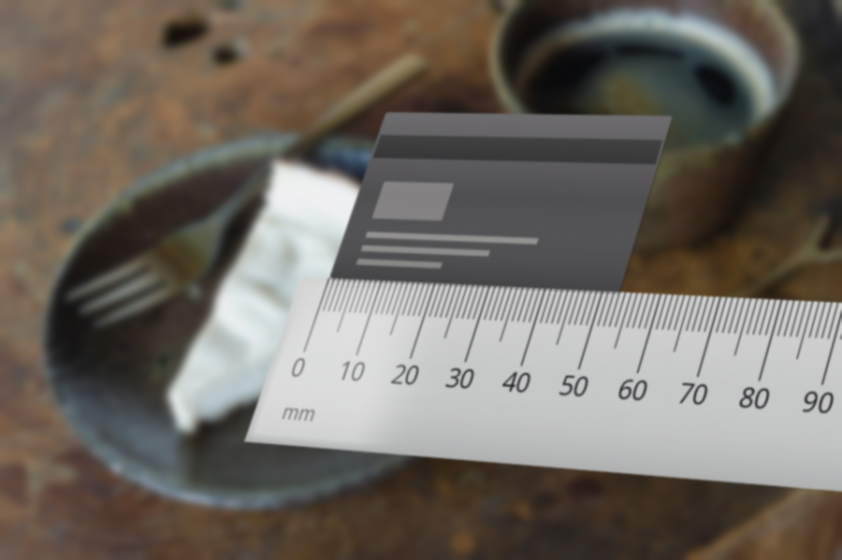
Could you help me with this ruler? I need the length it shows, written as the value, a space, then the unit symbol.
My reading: 53 mm
